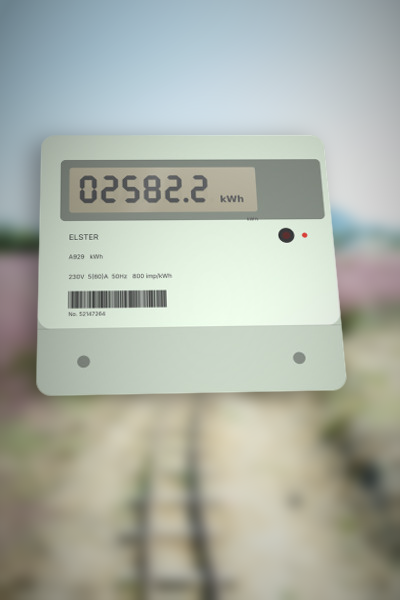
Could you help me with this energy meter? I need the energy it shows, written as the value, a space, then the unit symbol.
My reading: 2582.2 kWh
